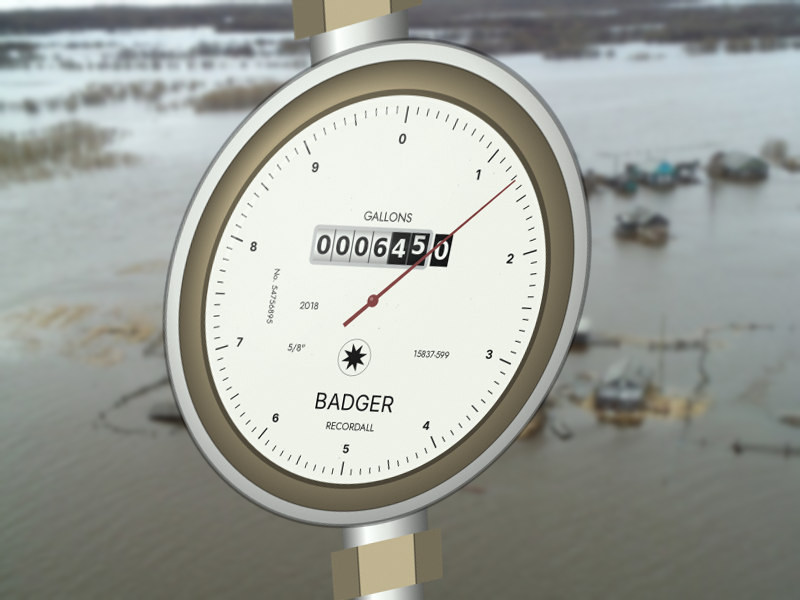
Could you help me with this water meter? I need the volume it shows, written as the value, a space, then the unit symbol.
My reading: 6451.3 gal
